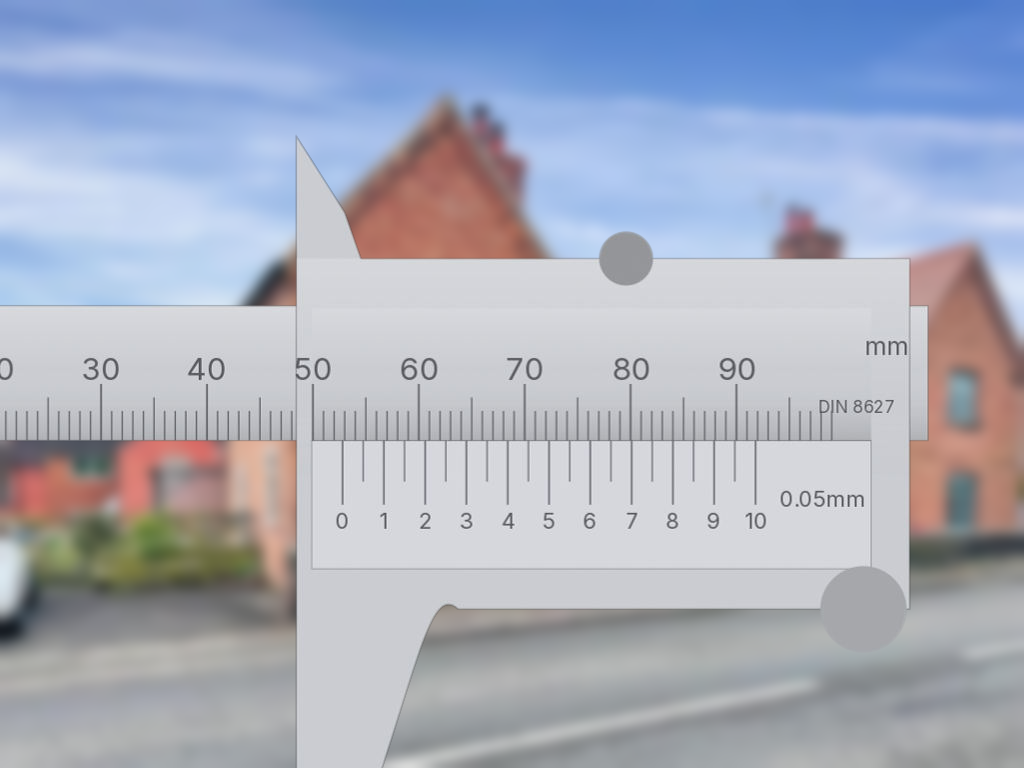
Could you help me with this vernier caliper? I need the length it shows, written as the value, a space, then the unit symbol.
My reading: 52.8 mm
